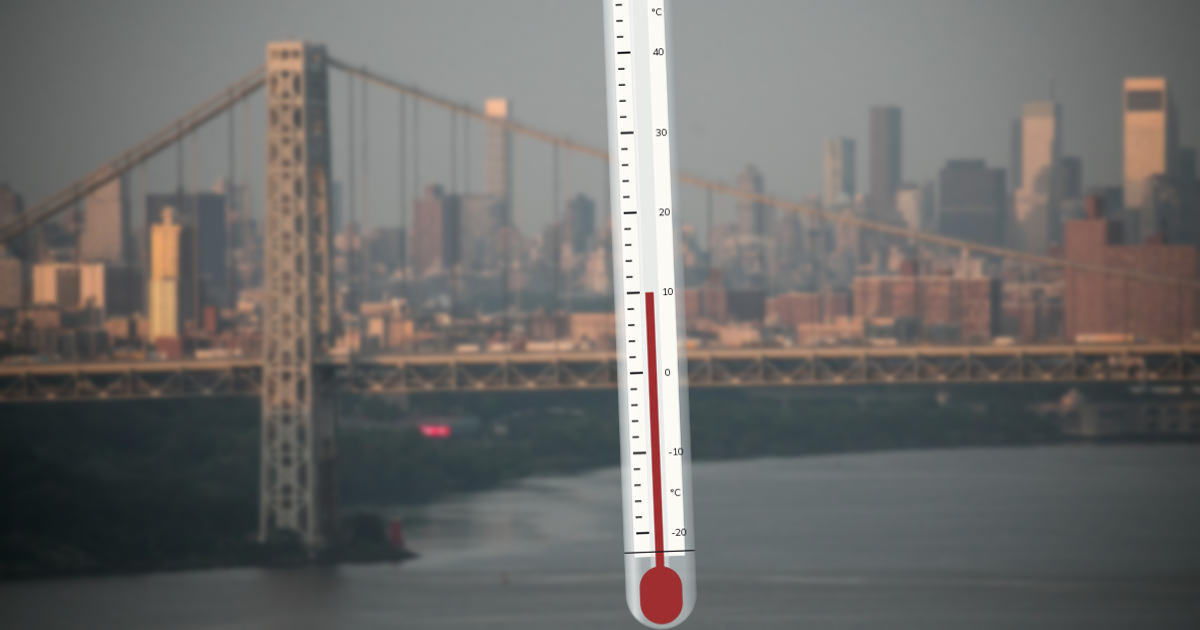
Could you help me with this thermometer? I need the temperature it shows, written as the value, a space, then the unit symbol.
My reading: 10 °C
